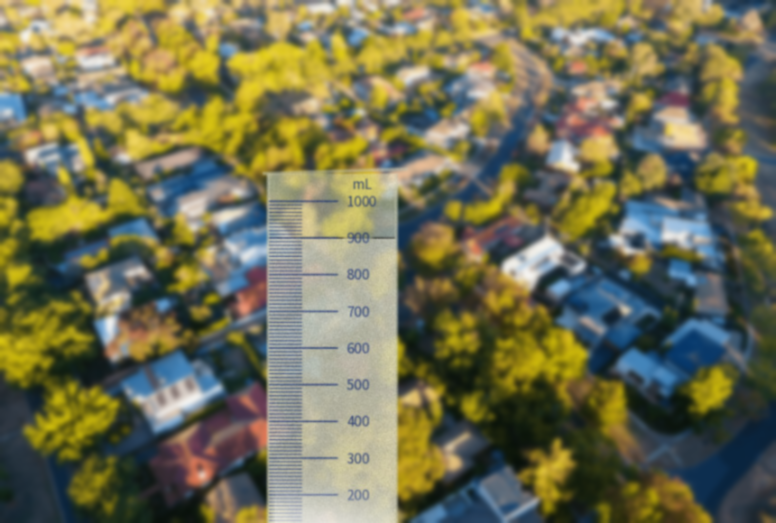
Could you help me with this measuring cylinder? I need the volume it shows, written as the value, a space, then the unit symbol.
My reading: 900 mL
